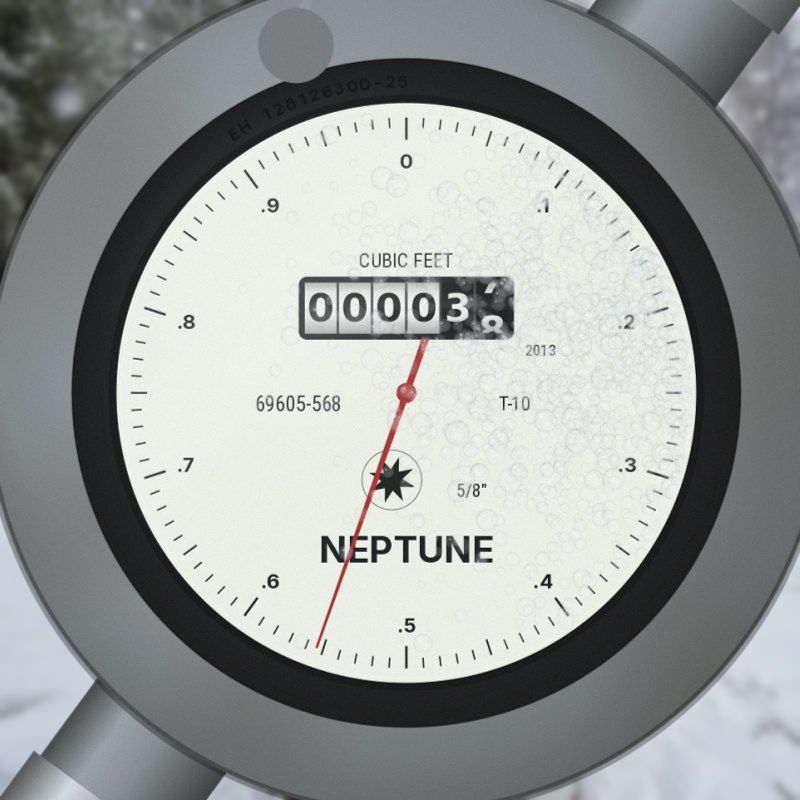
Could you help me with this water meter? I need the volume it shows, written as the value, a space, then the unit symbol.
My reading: 37.55 ft³
